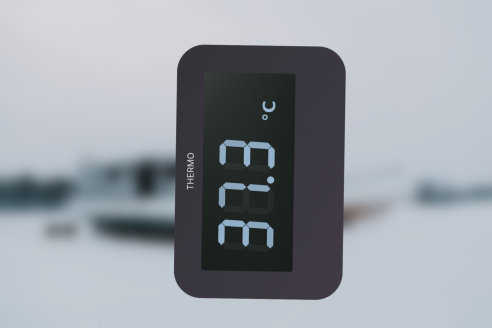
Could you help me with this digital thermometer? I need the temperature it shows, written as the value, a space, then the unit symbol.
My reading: 37.3 °C
